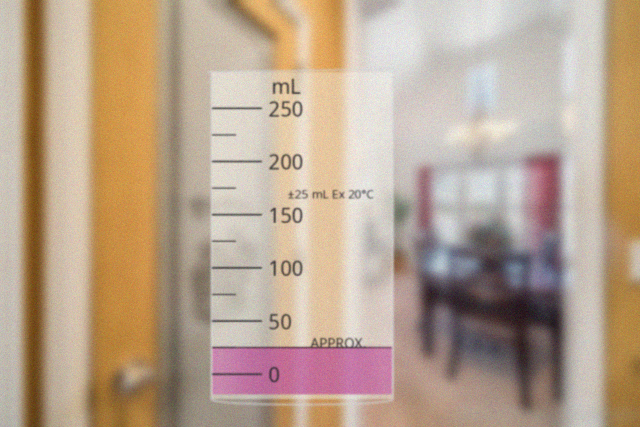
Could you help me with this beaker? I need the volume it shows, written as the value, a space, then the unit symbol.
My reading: 25 mL
